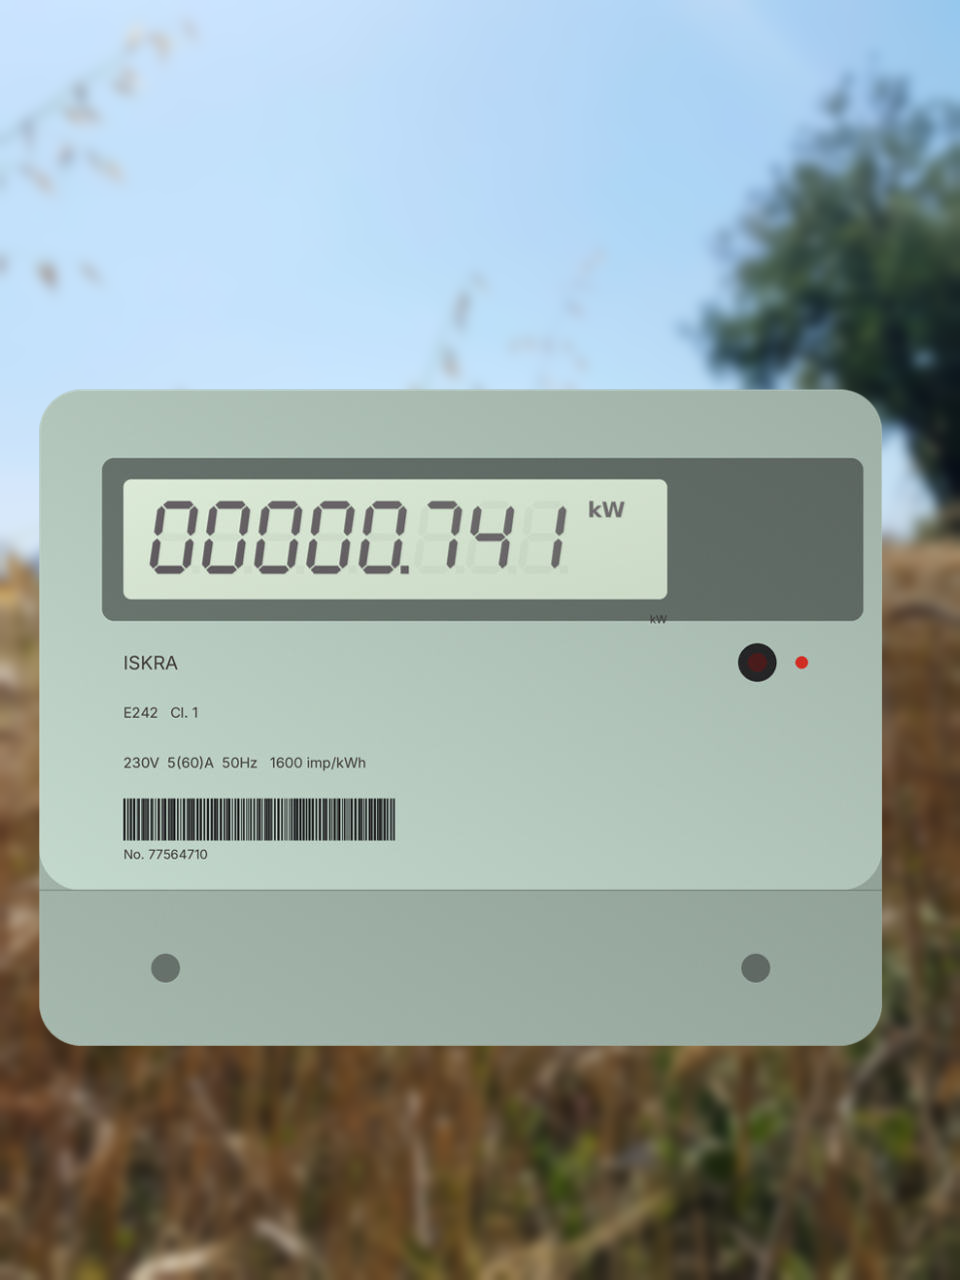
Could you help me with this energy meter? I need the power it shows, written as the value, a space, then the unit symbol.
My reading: 0.741 kW
